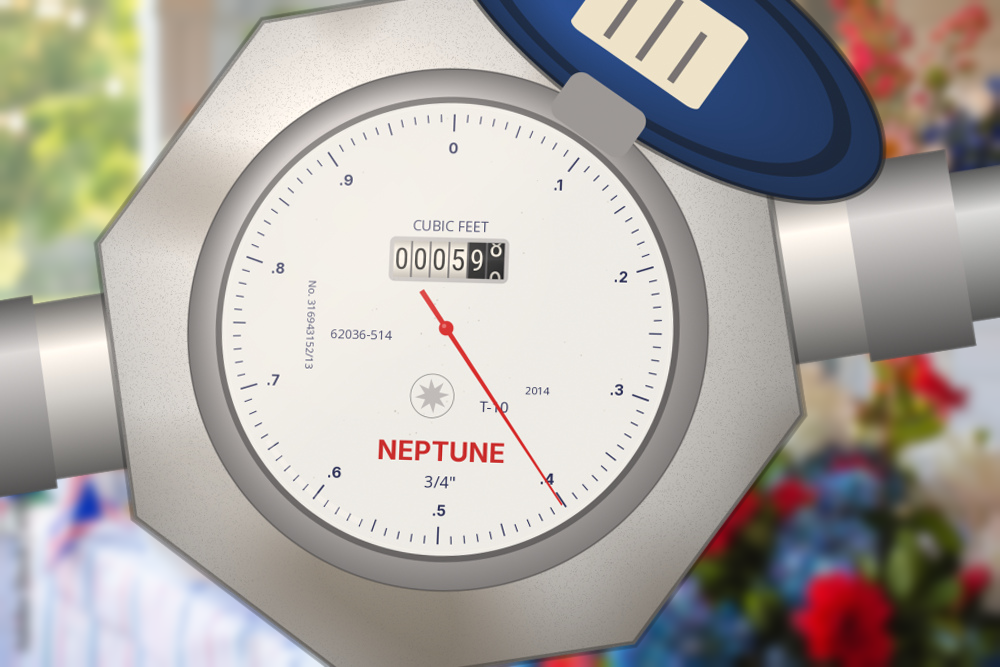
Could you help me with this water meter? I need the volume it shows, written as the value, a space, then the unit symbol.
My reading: 598.40 ft³
